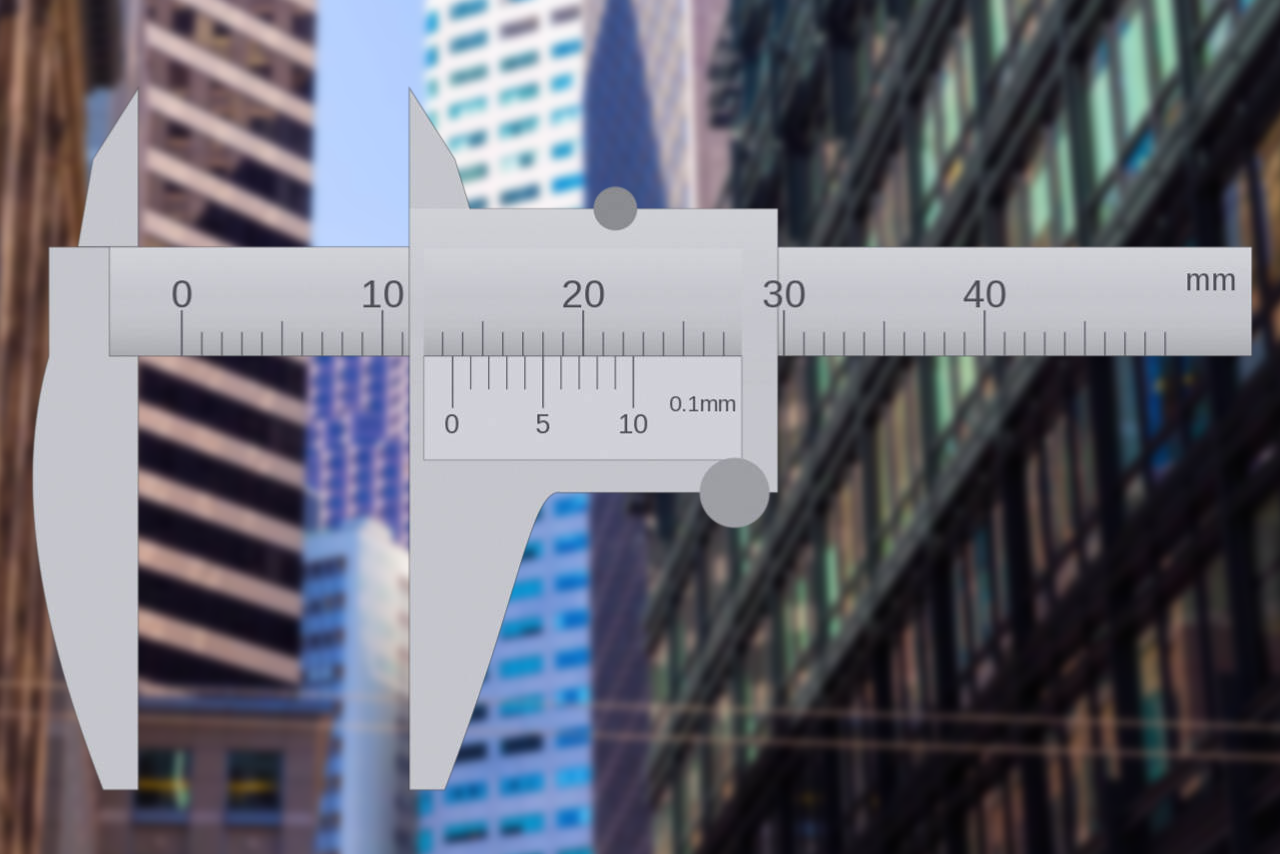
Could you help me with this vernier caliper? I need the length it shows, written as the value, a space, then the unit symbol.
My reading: 13.5 mm
